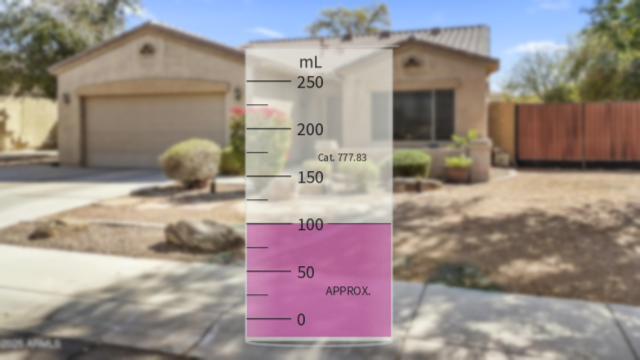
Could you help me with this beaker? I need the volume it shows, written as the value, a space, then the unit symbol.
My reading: 100 mL
